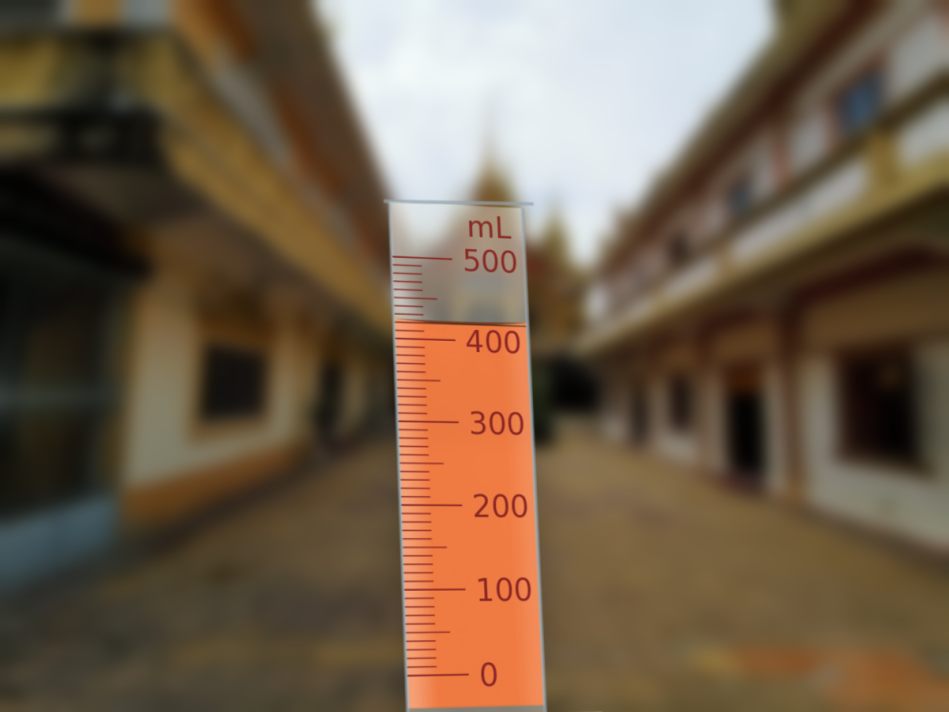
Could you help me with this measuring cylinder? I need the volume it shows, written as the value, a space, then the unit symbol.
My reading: 420 mL
